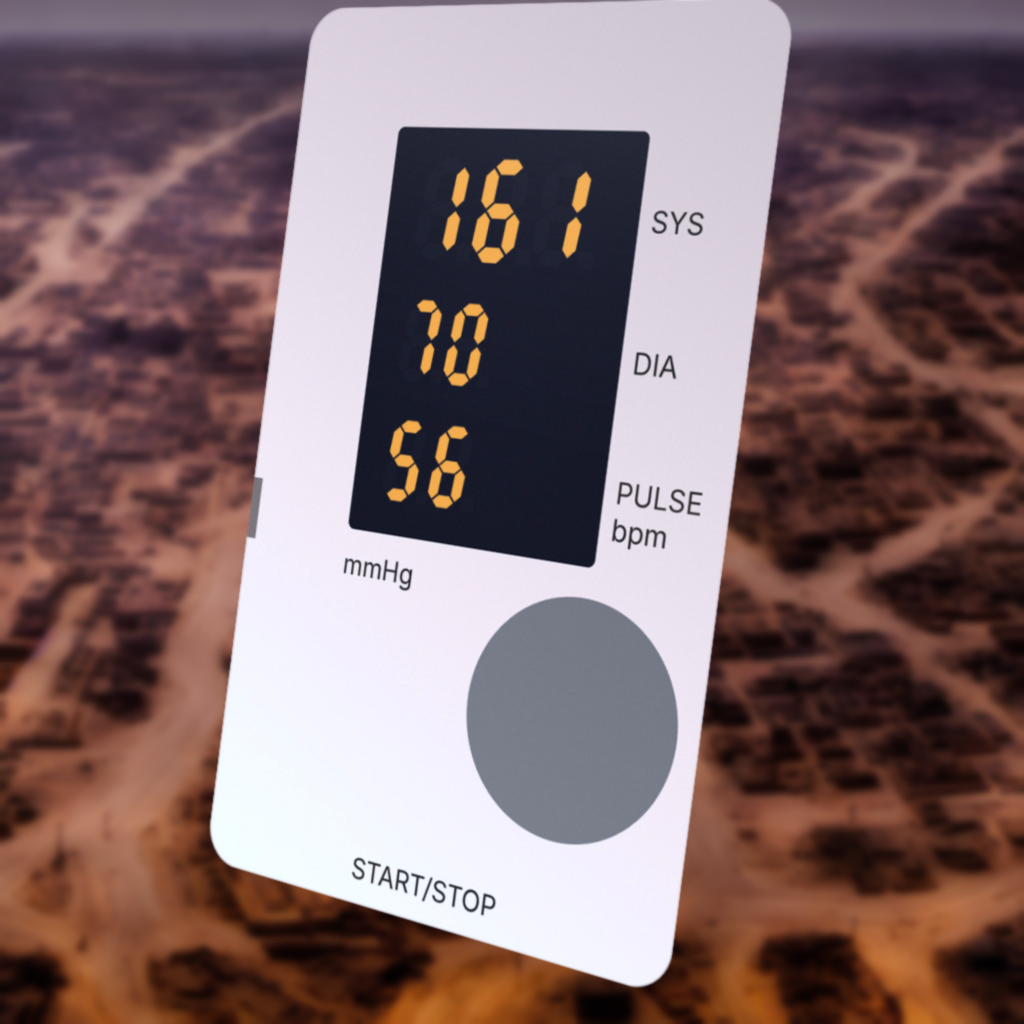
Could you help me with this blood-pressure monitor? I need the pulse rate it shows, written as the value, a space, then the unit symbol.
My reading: 56 bpm
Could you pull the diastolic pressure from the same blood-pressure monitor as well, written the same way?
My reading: 70 mmHg
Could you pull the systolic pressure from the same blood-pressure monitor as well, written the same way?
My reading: 161 mmHg
